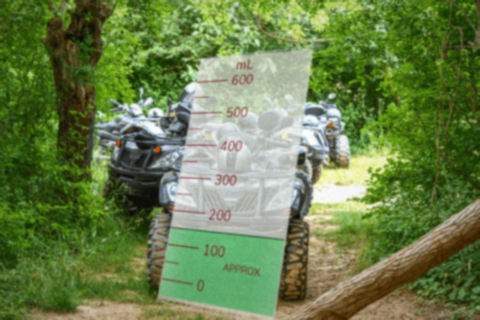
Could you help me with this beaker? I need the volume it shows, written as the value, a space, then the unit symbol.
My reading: 150 mL
